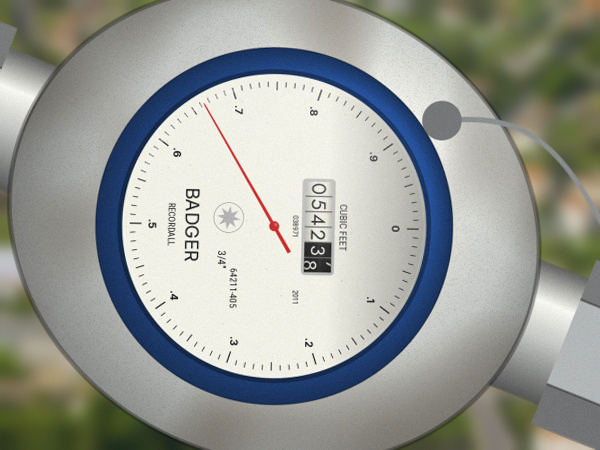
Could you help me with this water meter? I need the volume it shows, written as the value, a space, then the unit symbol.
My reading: 54237.66 ft³
